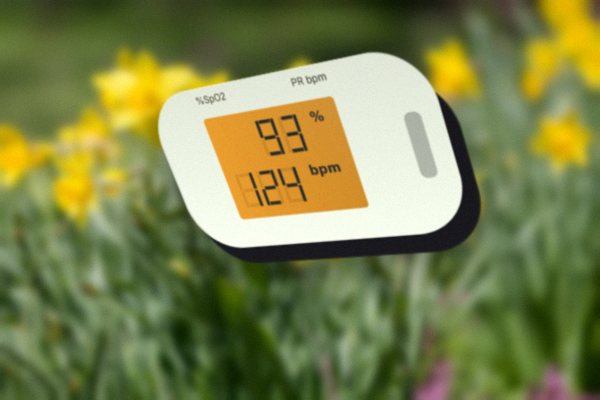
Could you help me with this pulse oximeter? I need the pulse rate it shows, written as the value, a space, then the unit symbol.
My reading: 124 bpm
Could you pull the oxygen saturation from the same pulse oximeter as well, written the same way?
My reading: 93 %
